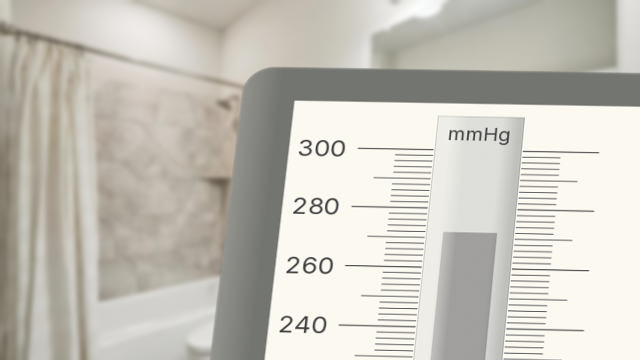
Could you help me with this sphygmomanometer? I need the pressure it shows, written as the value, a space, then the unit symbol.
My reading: 272 mmHg
